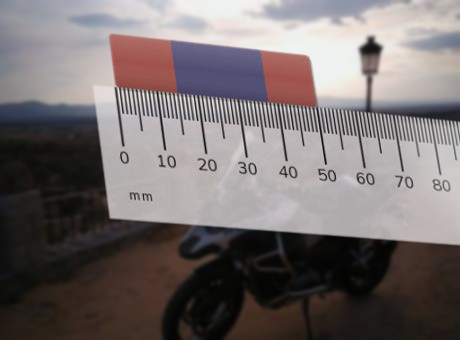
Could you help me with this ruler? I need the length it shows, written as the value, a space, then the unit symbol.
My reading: 50 mm
